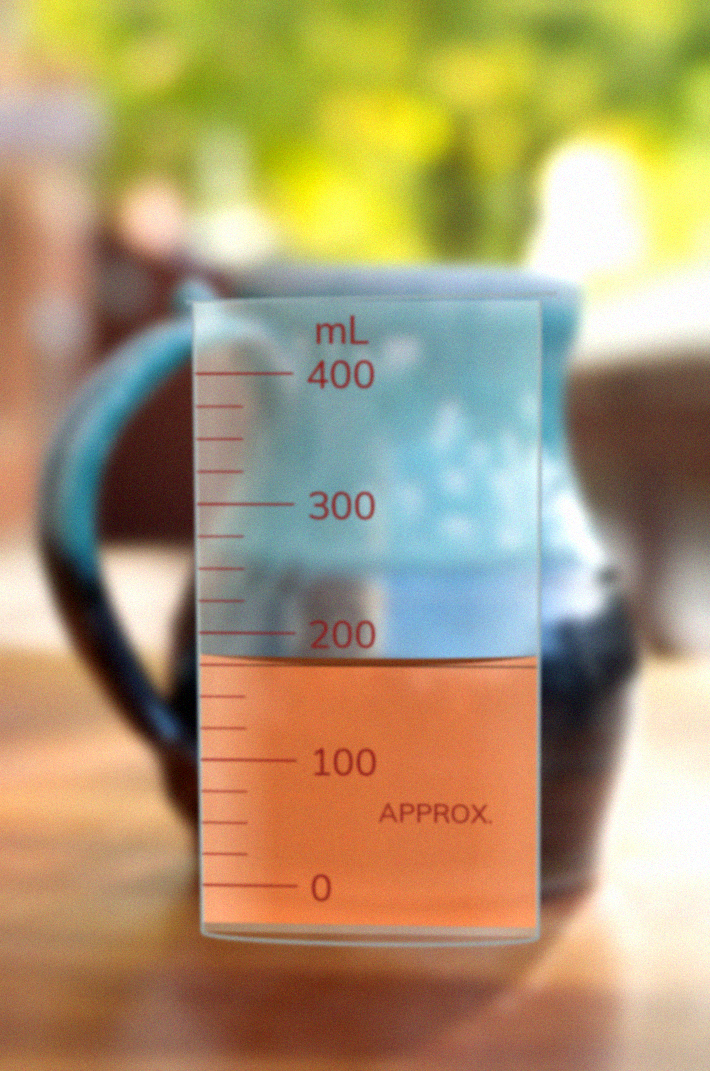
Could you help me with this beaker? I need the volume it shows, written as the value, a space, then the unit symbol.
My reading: 175 mL
